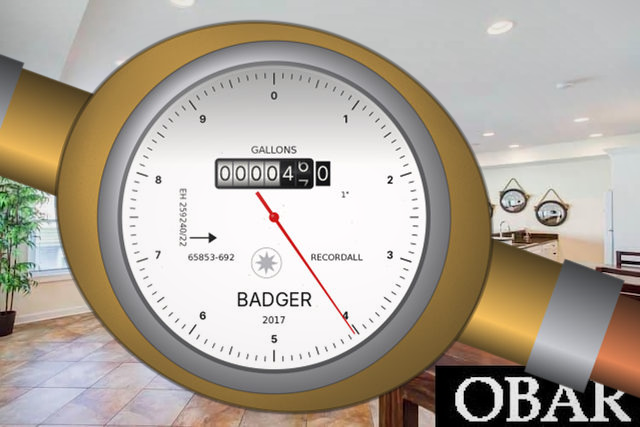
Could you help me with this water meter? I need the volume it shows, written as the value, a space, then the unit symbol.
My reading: 464.0 gal
